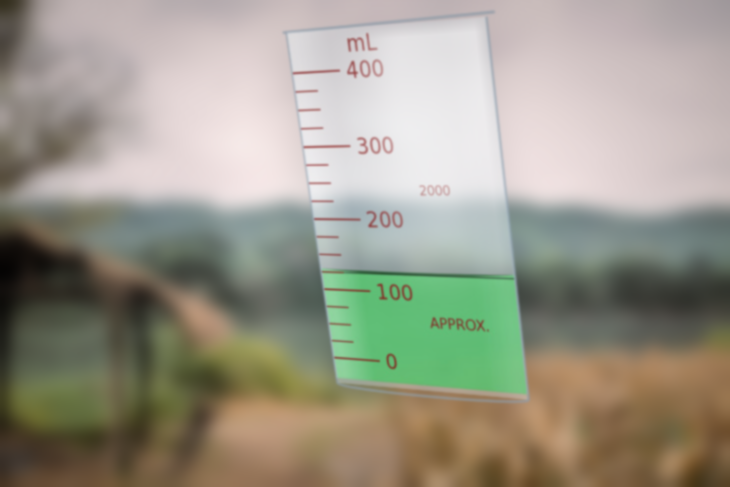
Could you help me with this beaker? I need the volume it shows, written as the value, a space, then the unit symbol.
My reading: 125 mL
